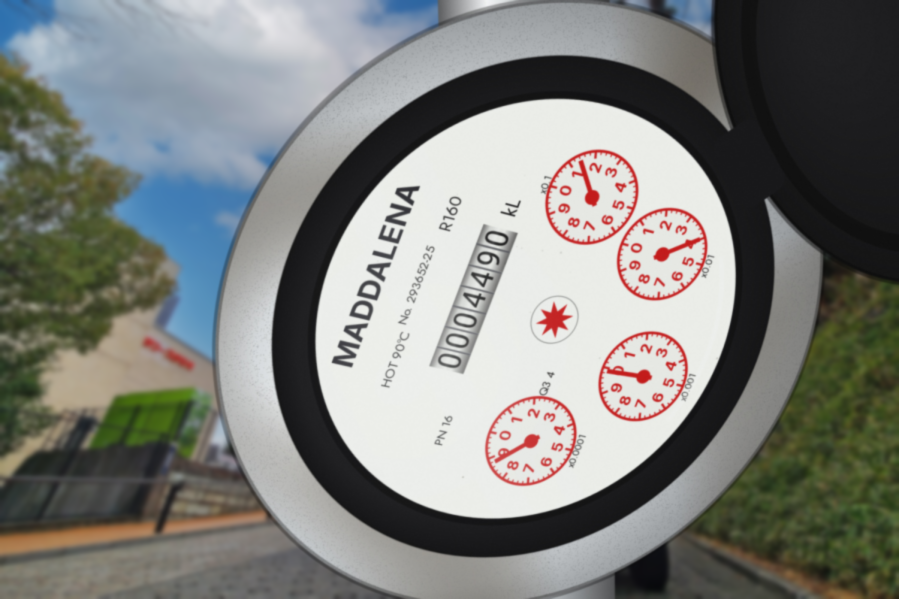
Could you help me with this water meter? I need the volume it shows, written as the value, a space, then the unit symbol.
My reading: 4490.1398 kL
